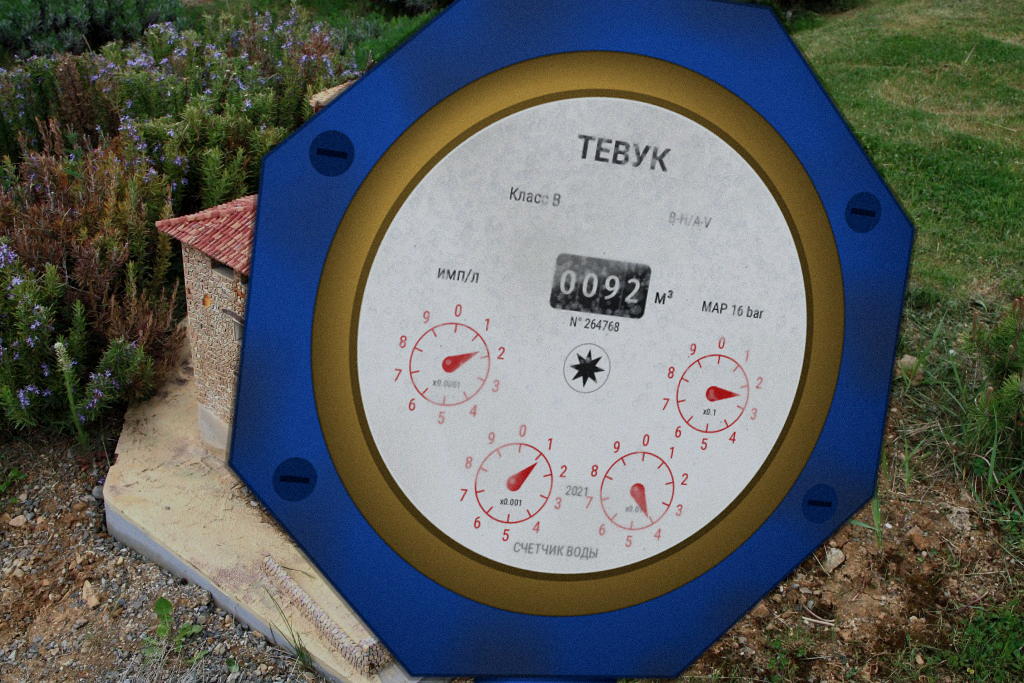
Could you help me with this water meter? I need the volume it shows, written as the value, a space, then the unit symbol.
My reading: 92.2411 m³
